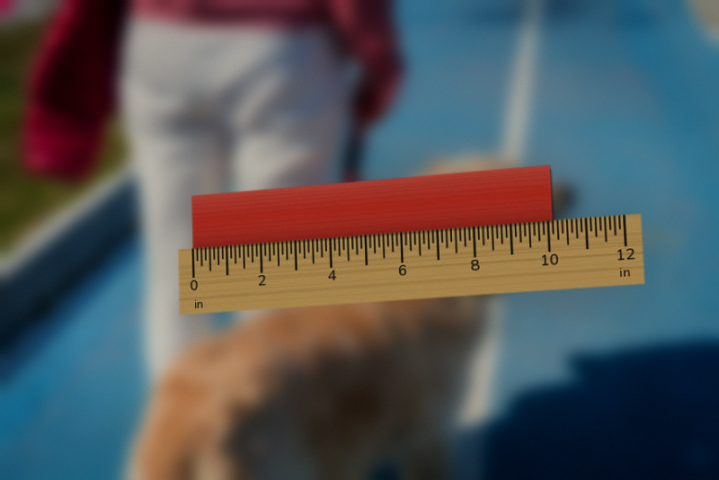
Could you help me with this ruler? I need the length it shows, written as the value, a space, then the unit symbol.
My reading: 10.125 in
